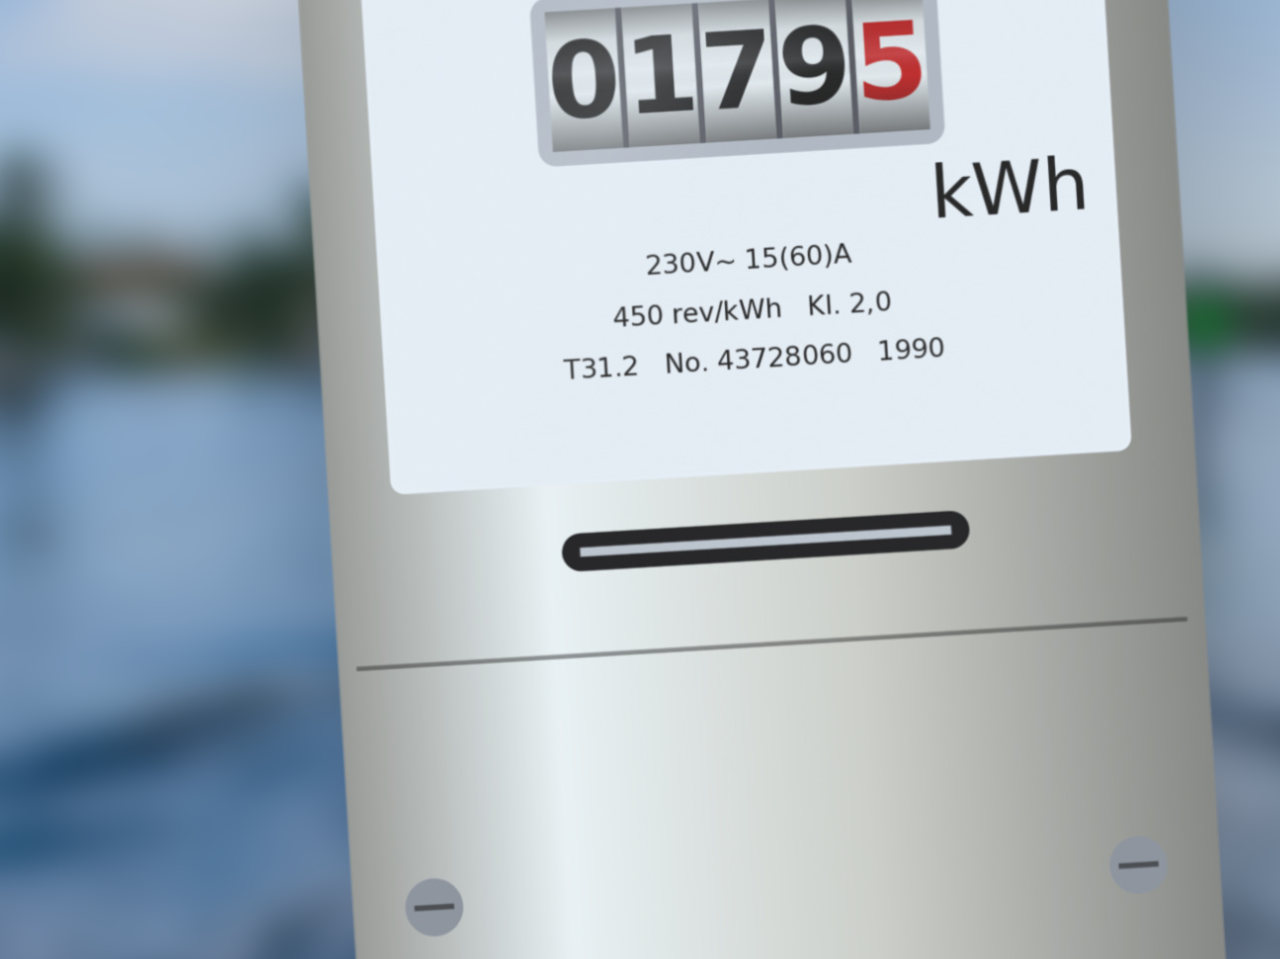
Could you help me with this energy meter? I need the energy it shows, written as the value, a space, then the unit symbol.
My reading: 179.5 kWh
